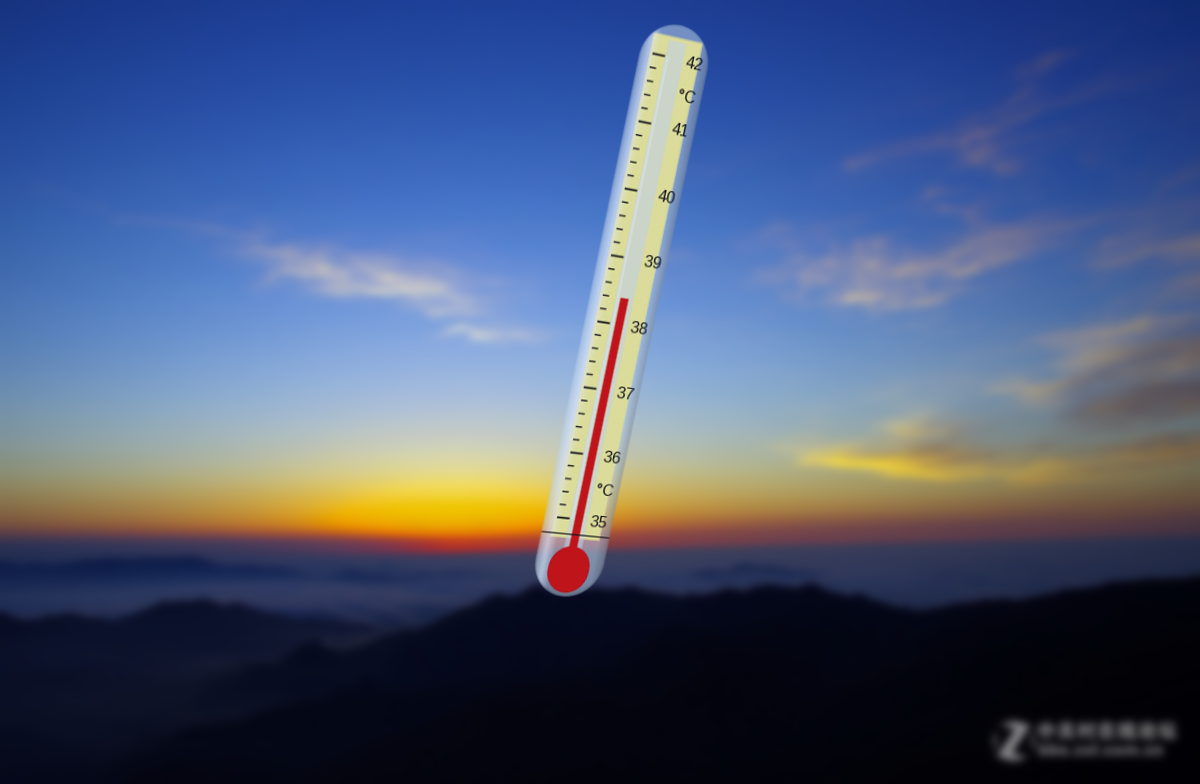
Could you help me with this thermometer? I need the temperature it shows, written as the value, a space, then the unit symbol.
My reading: 38.4 °C
